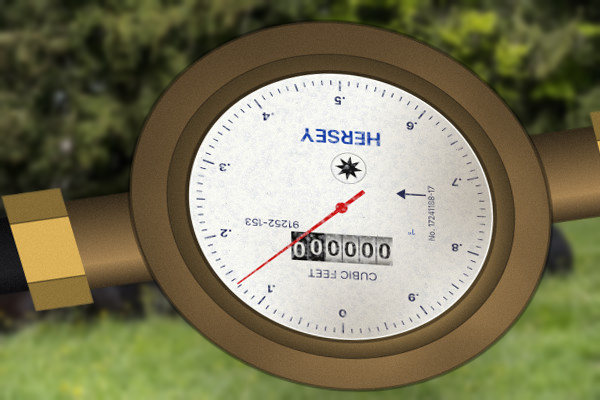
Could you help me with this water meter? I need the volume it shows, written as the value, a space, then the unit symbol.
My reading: 0.13 ft³
